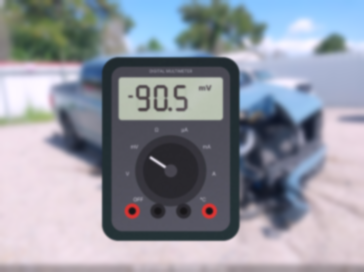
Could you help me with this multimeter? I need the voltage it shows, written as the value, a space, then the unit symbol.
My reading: -90.5 mV
